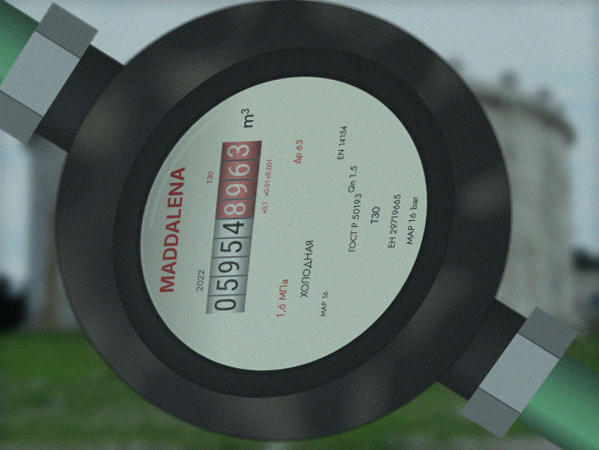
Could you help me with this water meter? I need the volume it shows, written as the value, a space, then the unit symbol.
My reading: 5954.8963 m³
